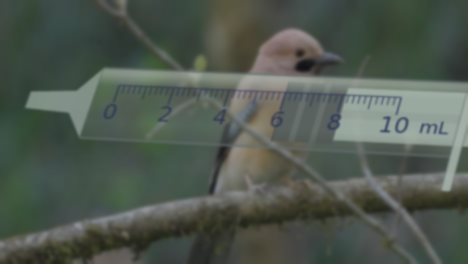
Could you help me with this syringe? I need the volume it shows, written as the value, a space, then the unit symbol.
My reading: 6 mL
